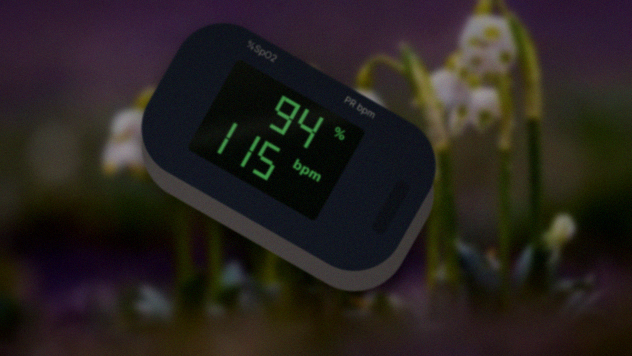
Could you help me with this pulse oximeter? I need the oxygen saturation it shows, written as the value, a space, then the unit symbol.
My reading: 94 %
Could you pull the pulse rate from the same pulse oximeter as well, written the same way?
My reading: 115 bpm
